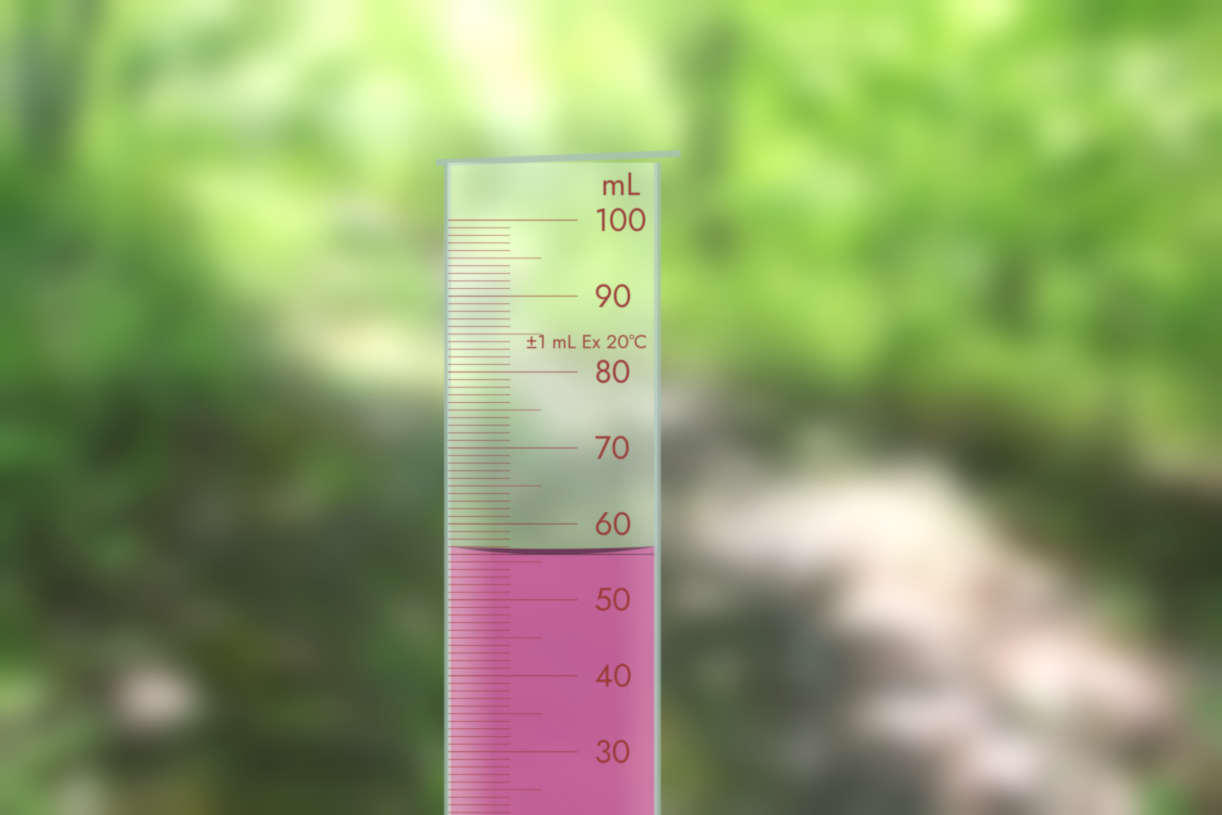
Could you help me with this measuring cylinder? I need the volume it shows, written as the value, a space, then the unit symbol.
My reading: 56 mL
